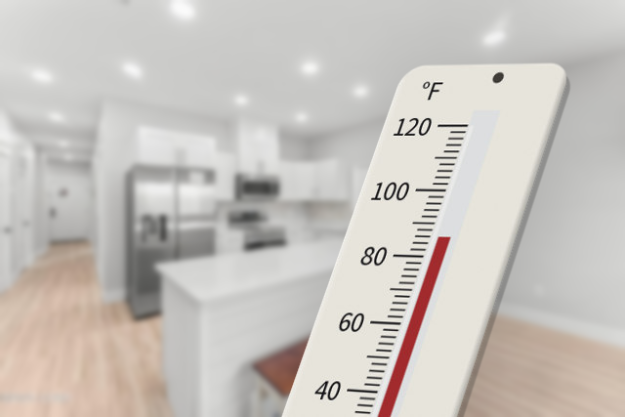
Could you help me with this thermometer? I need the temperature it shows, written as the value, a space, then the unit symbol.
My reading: 86 °F
